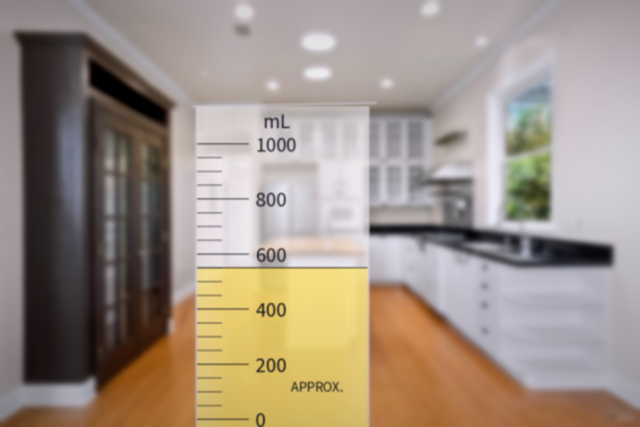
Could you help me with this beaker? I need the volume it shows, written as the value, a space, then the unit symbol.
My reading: 550 mL
